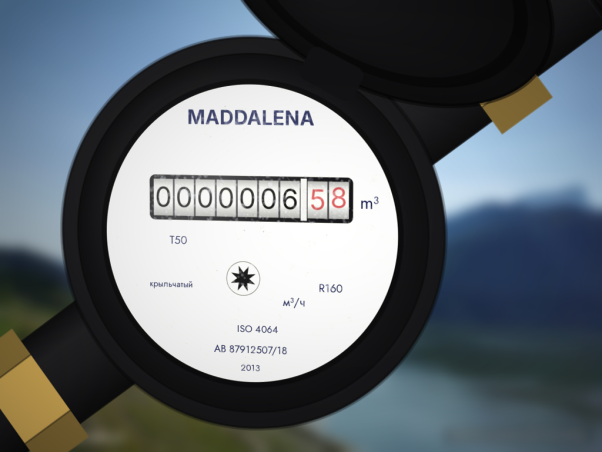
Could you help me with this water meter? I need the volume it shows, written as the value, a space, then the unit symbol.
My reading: 6.58 m³
